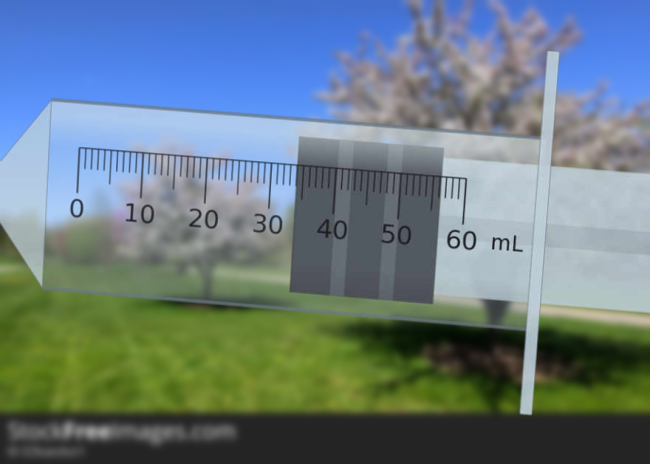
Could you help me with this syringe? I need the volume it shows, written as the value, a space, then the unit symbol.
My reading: 34 mL
